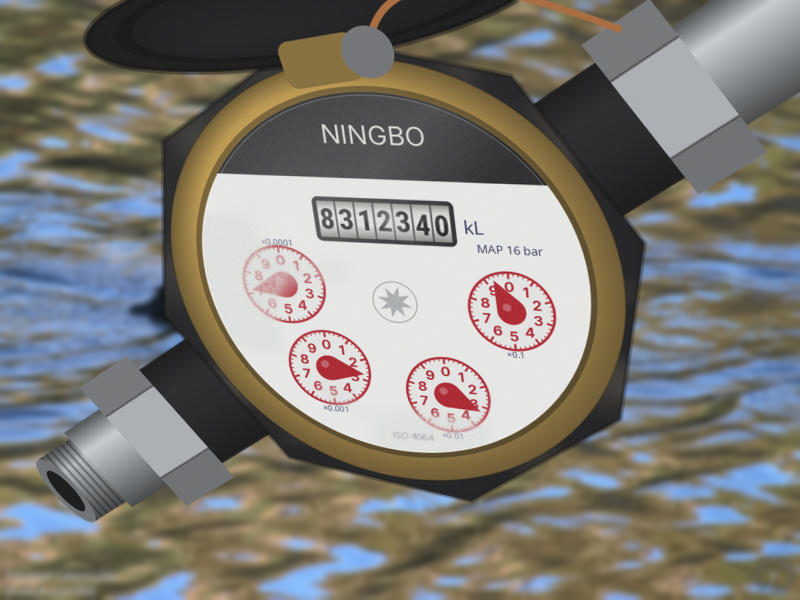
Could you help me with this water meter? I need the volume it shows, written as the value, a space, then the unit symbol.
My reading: 8312339.9327 kL
